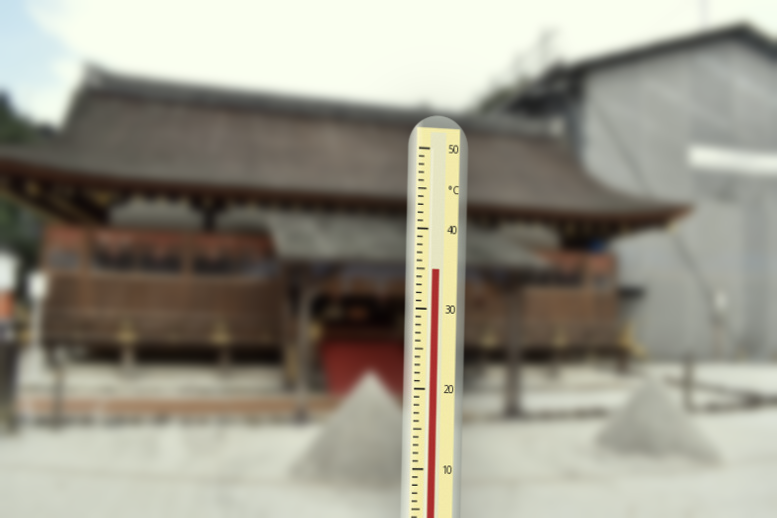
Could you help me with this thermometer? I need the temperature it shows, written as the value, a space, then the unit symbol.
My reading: 35 °C
